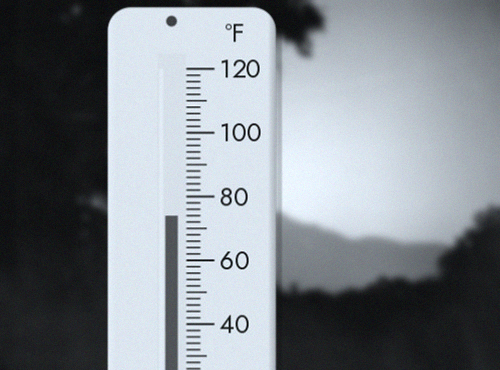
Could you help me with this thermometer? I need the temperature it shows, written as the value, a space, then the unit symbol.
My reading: 74 °F
